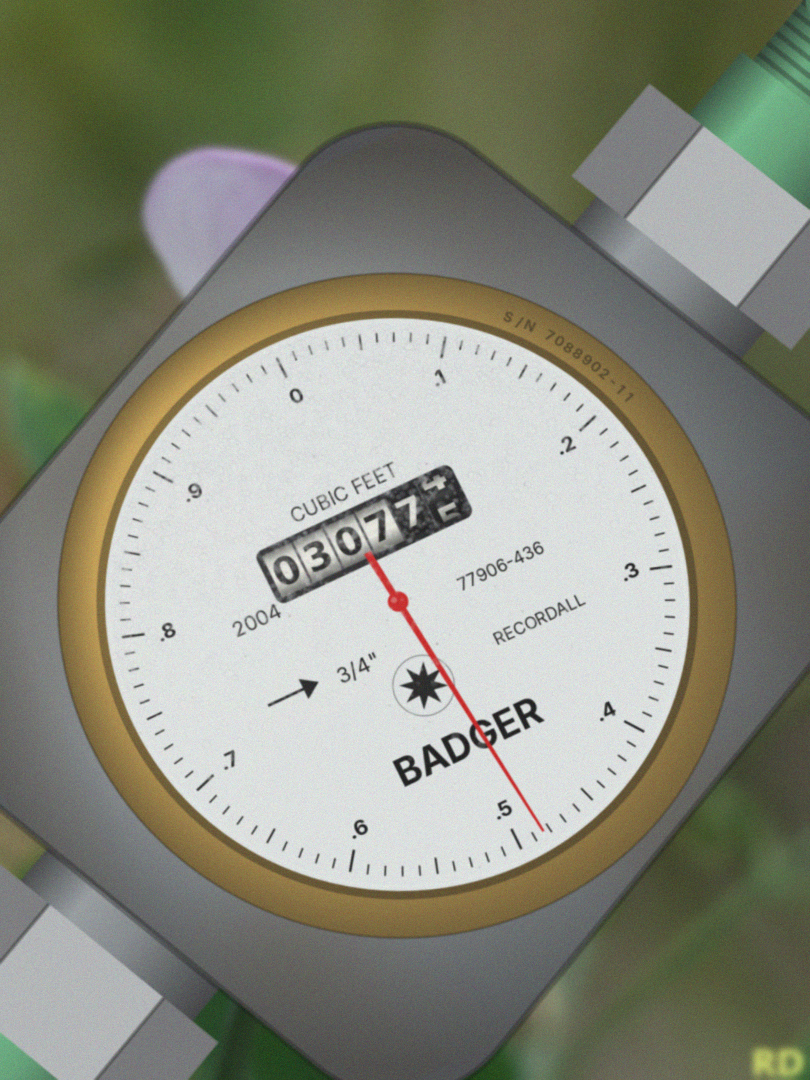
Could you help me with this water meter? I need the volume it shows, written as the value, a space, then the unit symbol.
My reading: 30774.48 ft³
